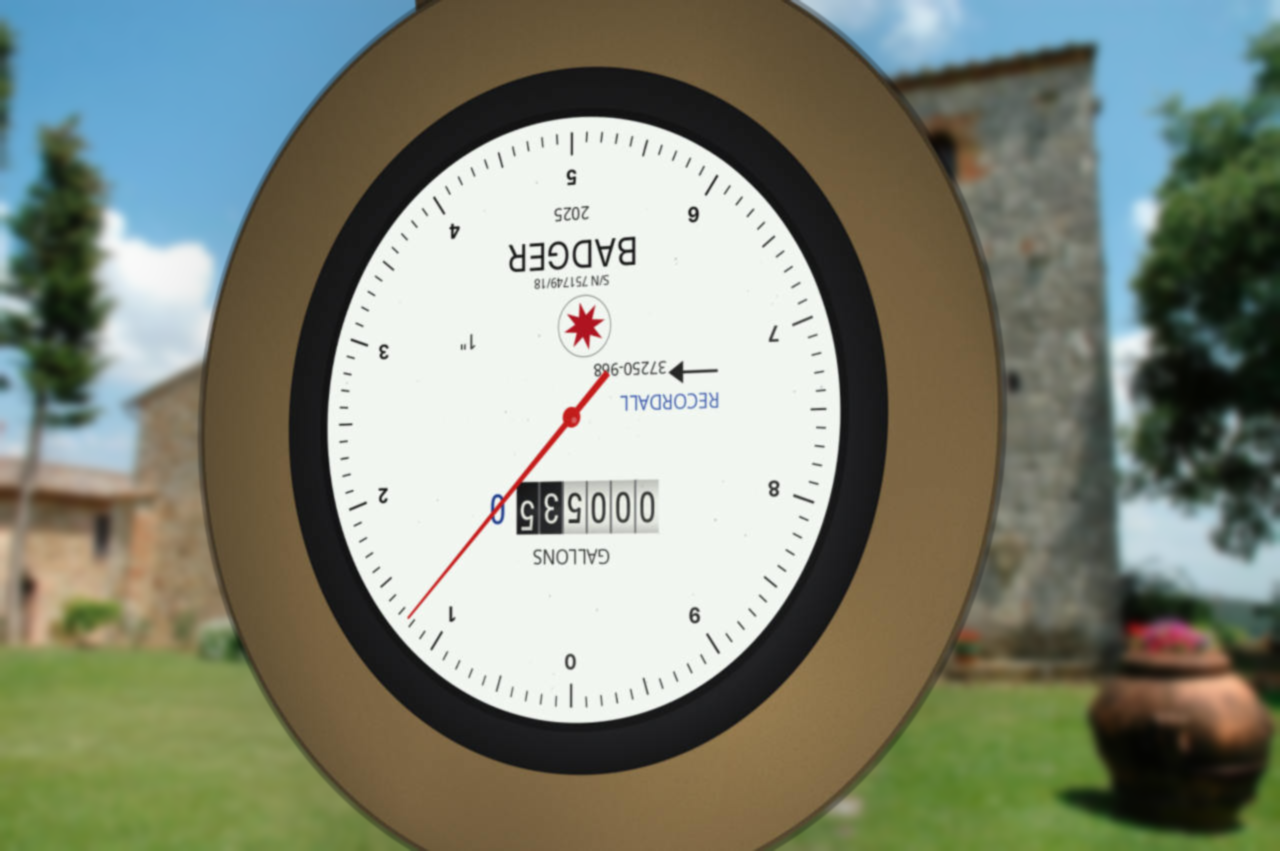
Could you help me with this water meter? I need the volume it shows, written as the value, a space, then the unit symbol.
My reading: 5351.2 gal
